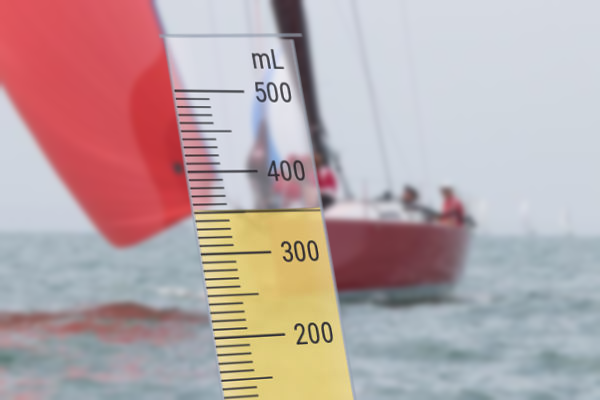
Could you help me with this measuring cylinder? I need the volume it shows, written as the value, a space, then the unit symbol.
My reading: 350 mL
